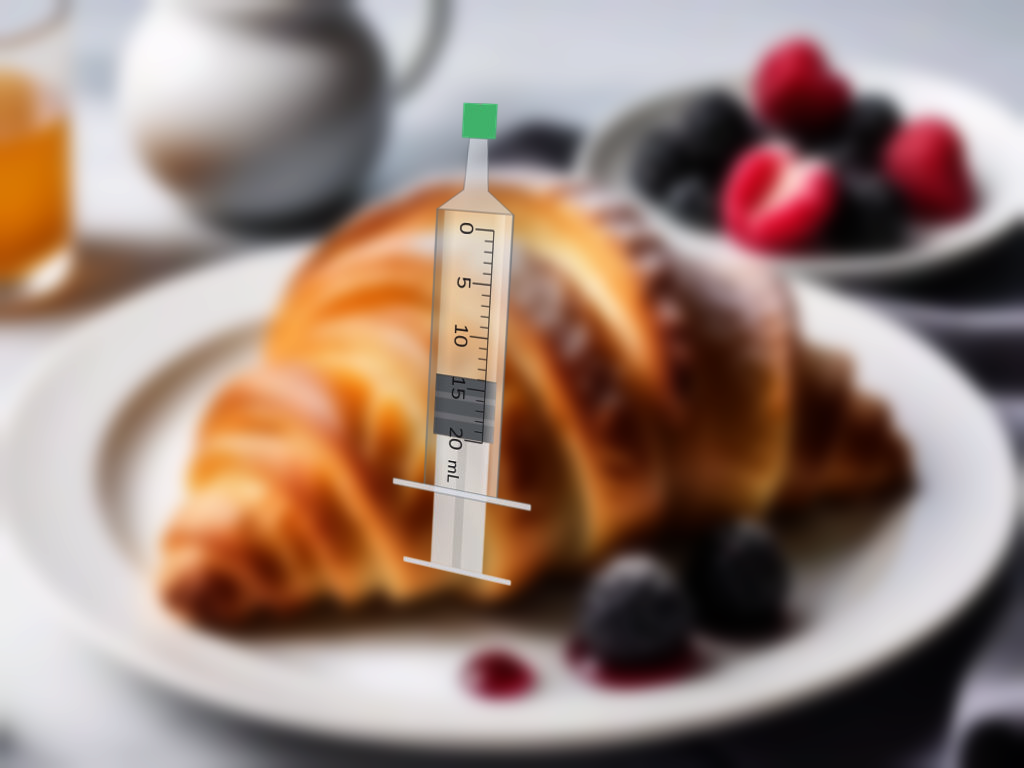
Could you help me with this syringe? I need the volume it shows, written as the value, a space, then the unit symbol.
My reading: 14 mL
